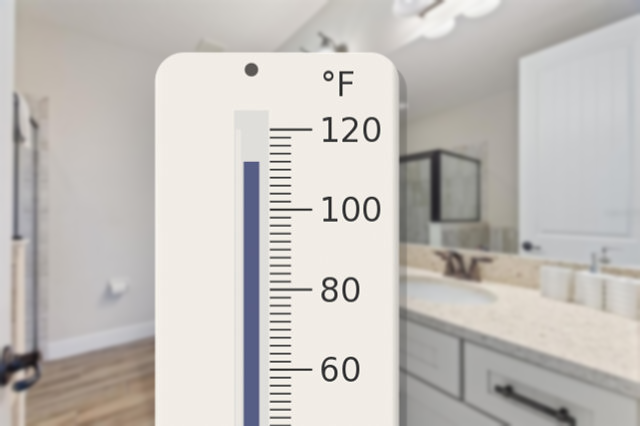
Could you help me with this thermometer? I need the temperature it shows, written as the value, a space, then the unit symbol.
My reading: 112 °F
